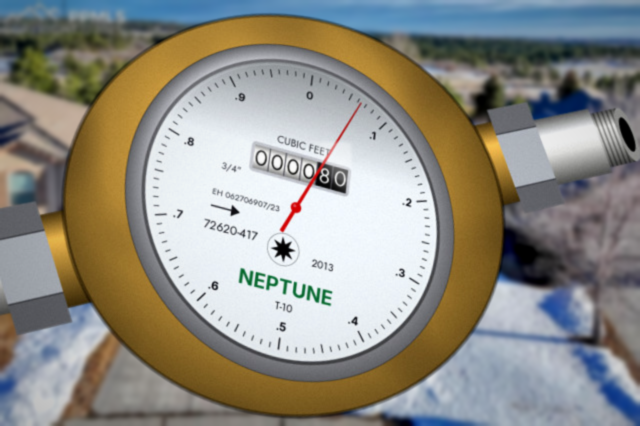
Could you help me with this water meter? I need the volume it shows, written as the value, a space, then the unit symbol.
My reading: 80.06 ft³
